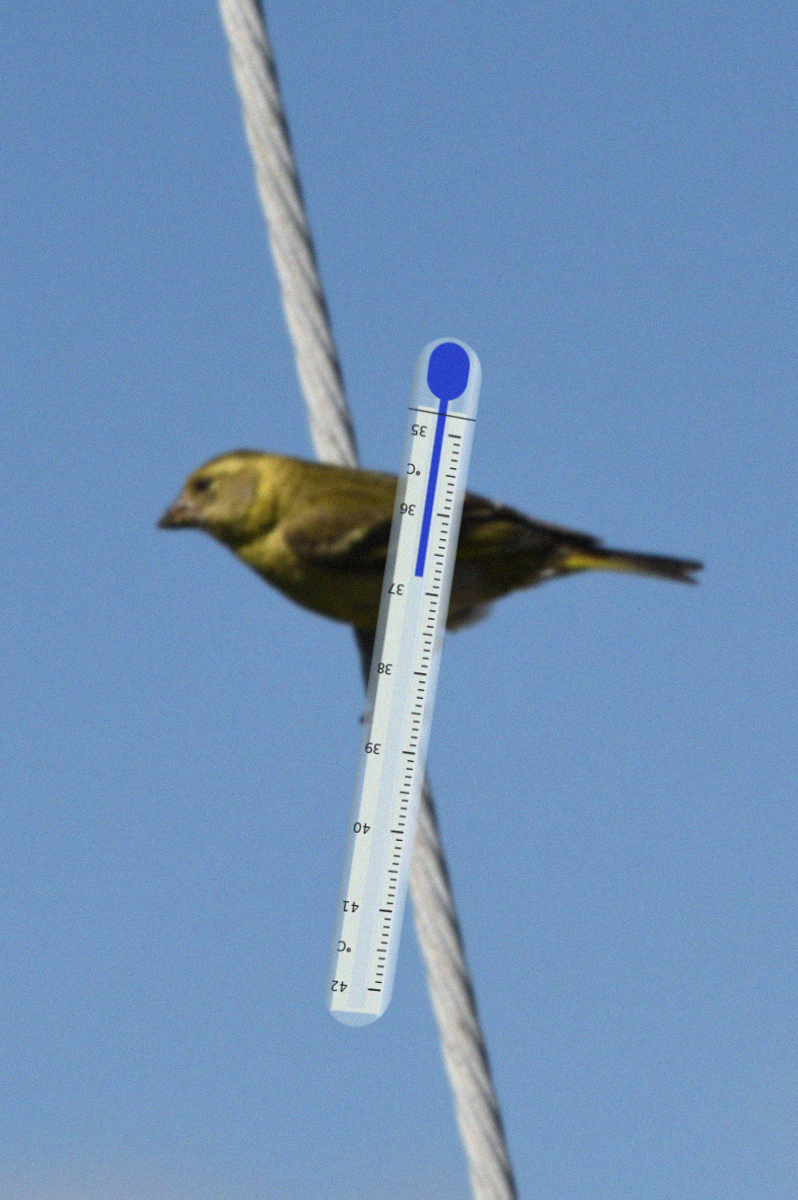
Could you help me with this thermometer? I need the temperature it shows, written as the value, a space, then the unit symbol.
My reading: 36.8 °C
